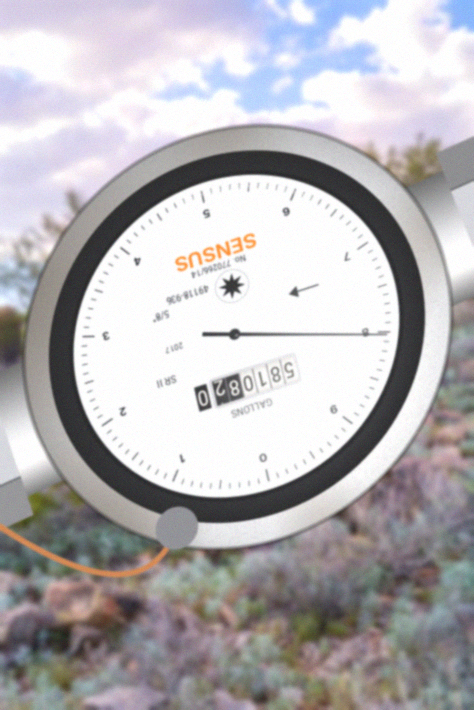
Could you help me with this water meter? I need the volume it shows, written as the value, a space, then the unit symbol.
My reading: 5810818.0 gal
